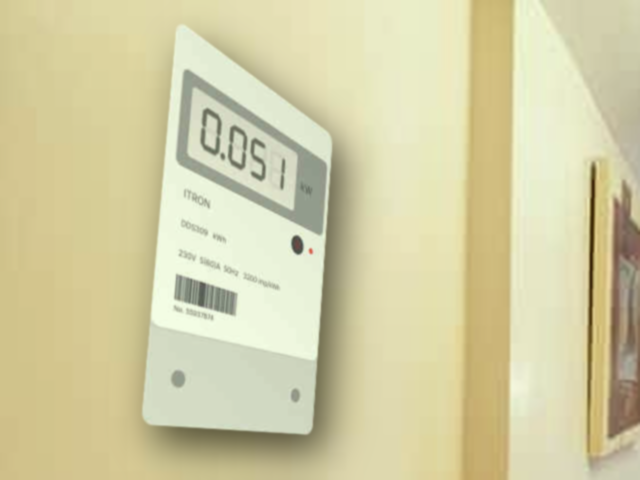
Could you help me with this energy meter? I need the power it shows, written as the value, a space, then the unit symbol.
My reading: 0.051 kW
